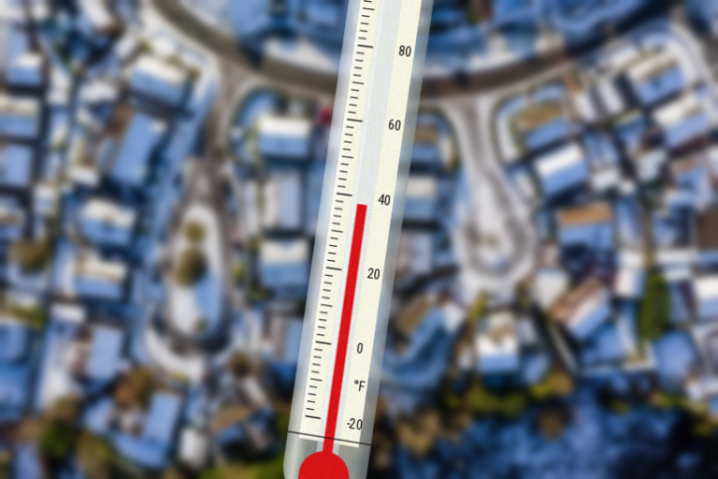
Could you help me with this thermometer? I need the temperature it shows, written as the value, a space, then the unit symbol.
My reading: 38 °F
